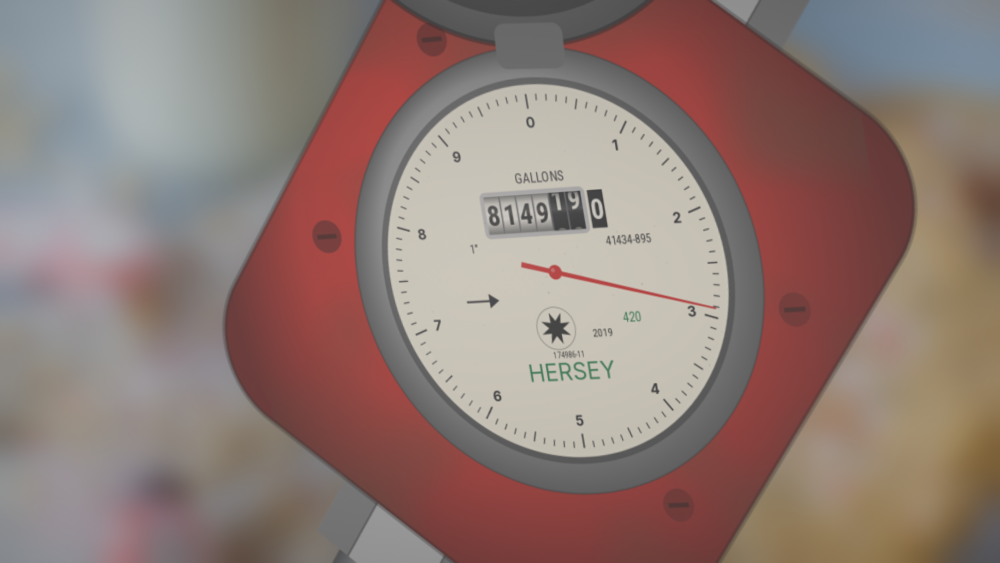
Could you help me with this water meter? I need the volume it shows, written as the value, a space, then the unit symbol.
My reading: 8149192.9 gal
